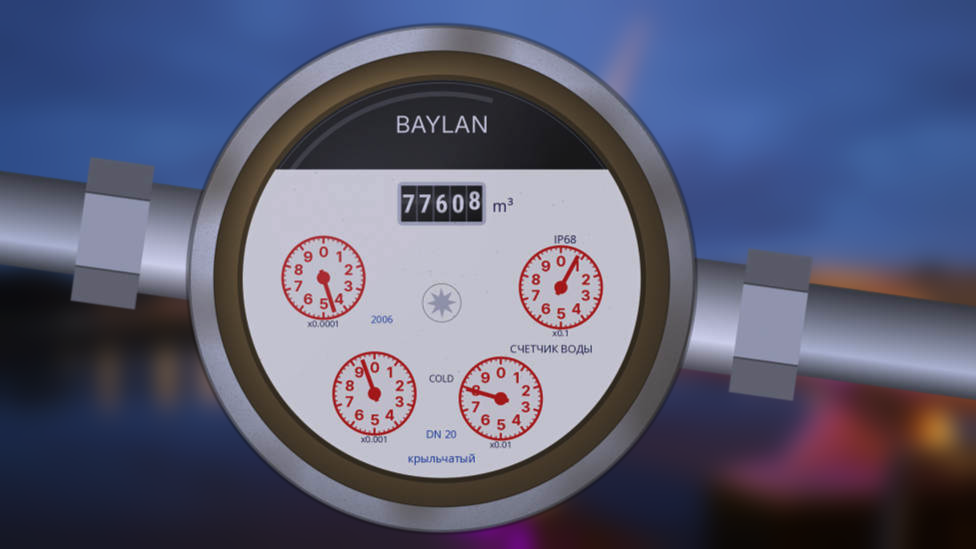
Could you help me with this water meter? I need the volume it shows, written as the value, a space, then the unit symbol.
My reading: 77608.0794 m³
